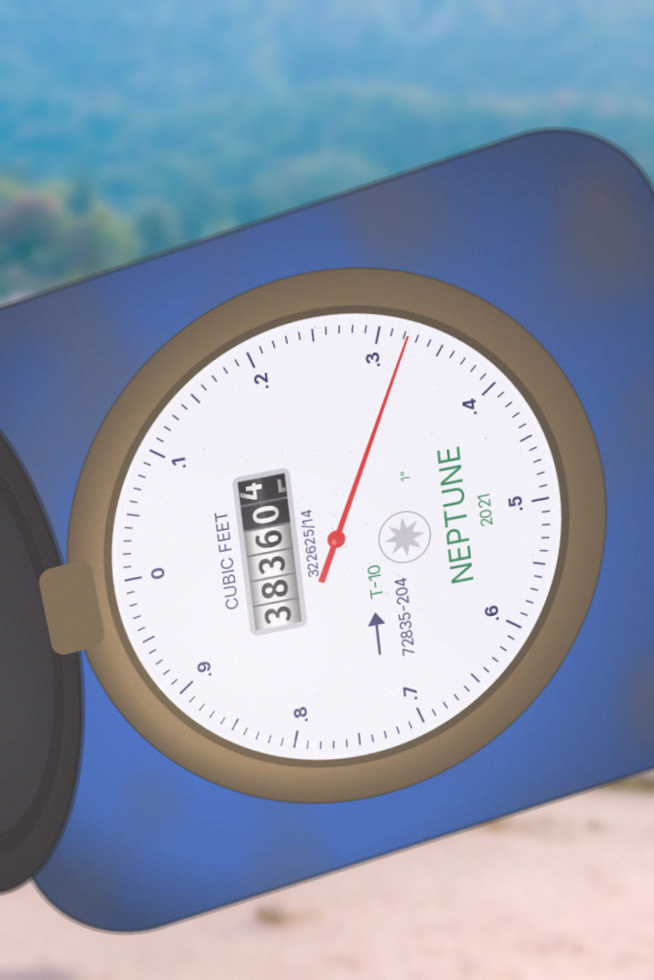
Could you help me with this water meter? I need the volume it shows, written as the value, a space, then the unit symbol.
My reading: 383604.32 ft³
